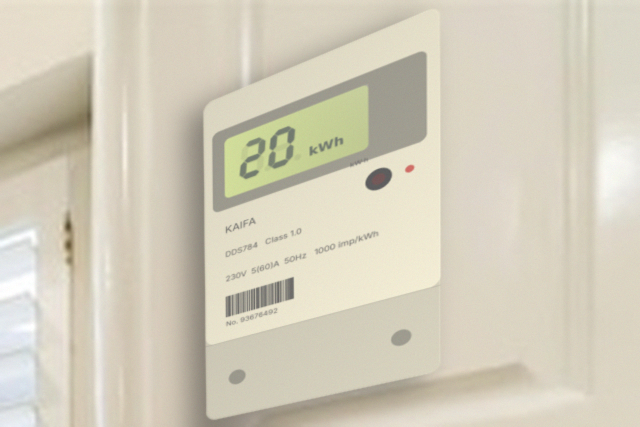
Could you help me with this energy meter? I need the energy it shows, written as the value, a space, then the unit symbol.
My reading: 20 kWh
